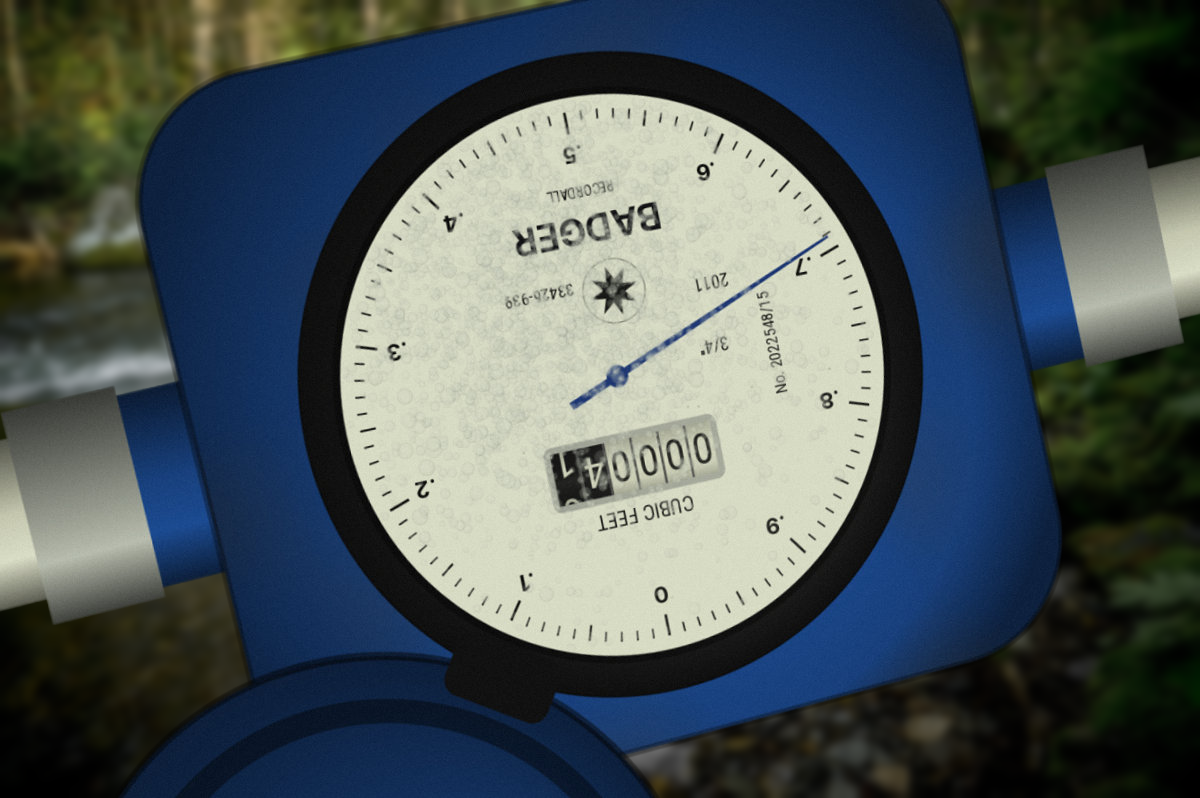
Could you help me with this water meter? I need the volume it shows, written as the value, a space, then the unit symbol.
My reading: 40.69 ft³
